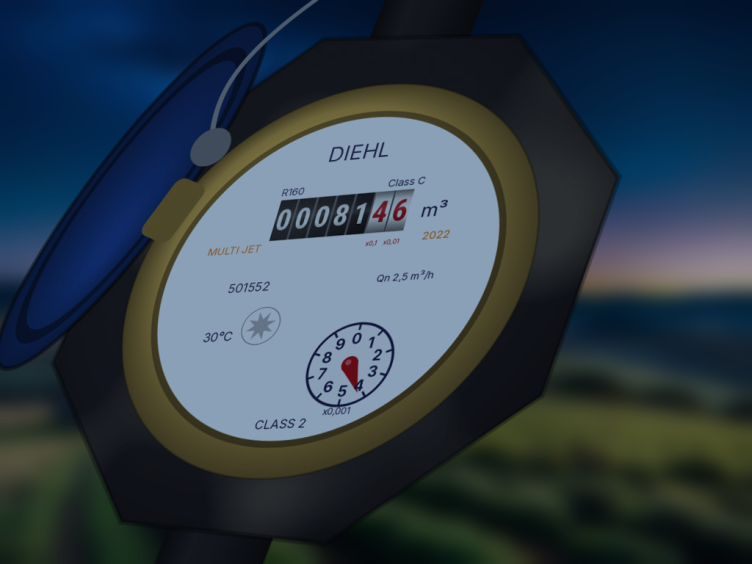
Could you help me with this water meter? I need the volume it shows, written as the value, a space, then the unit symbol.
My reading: 81.464 m³
